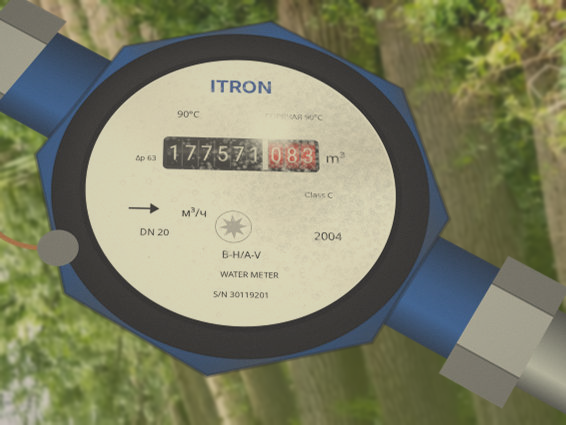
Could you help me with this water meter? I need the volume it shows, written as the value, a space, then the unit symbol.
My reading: 177571.083 m³
